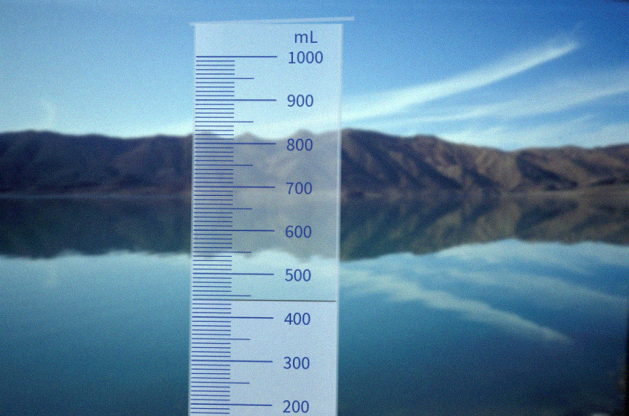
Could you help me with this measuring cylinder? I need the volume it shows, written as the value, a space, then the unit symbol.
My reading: 440 mL
